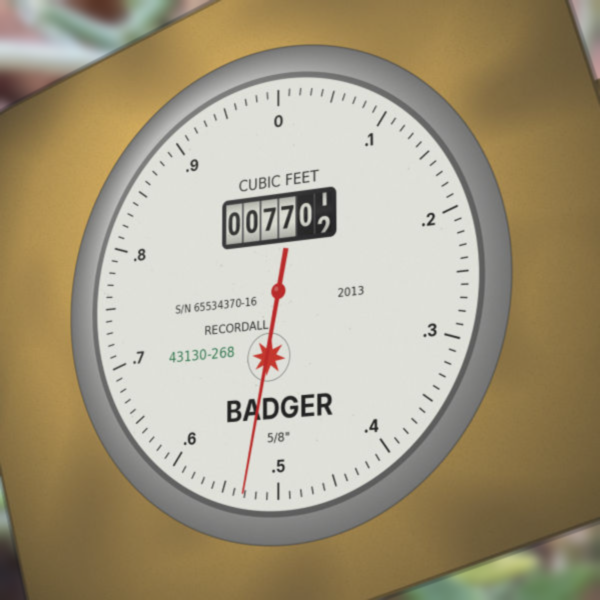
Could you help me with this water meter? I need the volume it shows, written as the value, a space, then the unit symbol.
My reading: 7701.53 ft³
